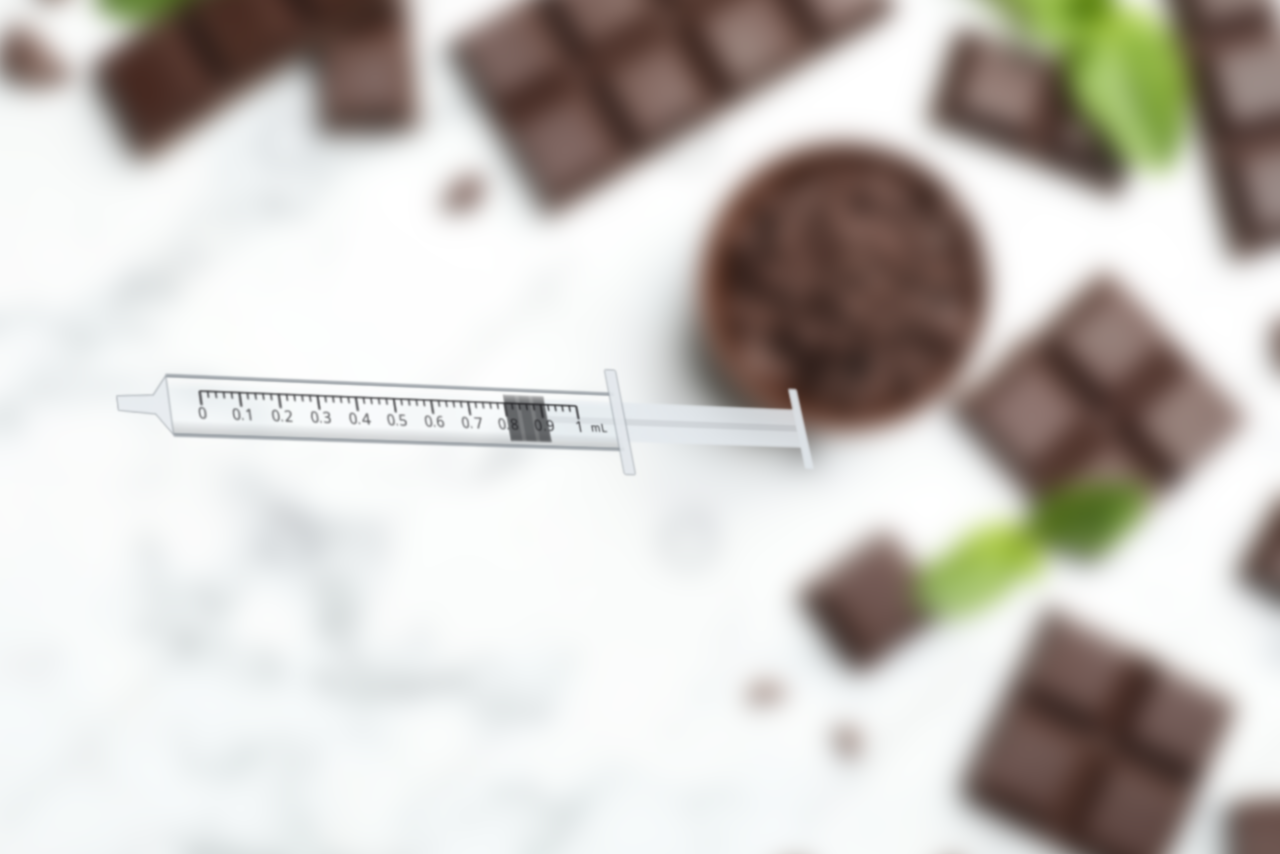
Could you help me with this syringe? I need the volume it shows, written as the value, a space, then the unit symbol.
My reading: 0.8 mL
